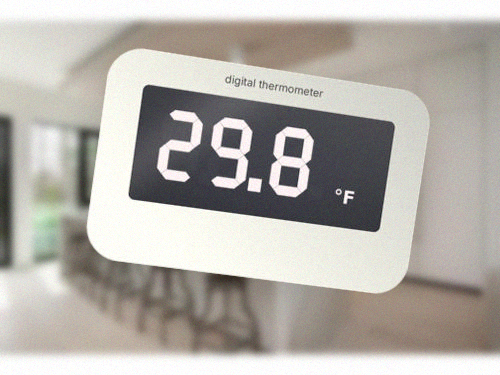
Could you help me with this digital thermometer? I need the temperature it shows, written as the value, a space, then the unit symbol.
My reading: 29.8 °F
